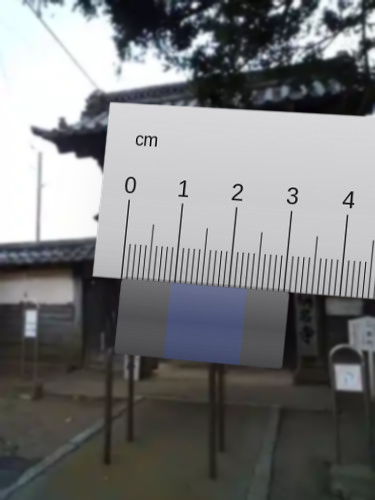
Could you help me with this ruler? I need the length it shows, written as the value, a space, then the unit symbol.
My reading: 3.1 cm
